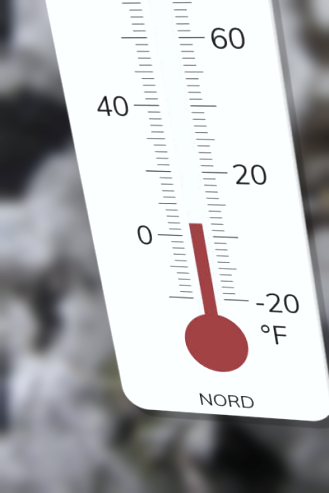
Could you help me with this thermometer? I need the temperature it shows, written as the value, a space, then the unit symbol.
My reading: 4 °F
